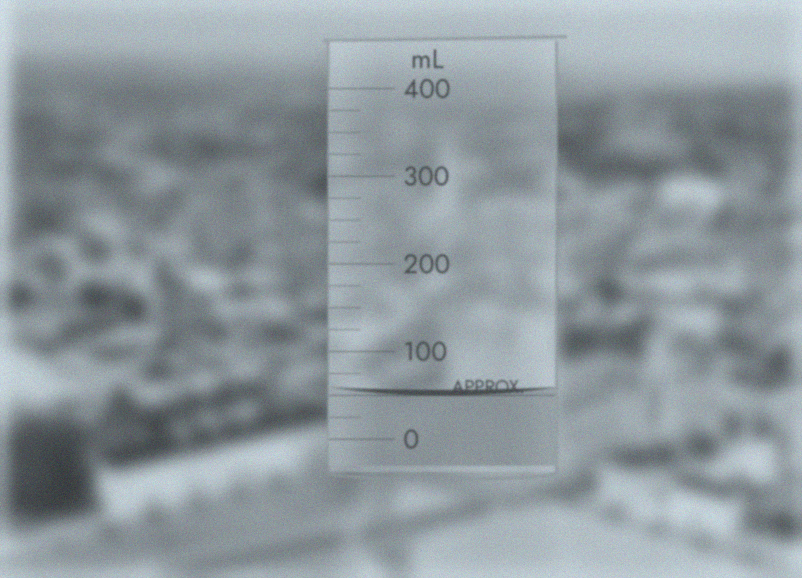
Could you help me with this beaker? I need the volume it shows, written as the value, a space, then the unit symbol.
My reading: 50 mL
